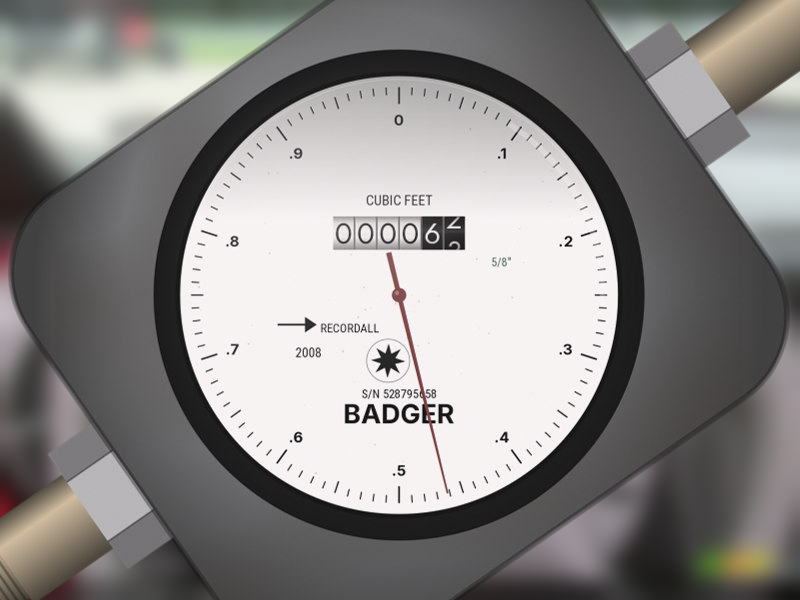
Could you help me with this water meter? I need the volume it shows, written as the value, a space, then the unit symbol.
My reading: 62.46 ft³
